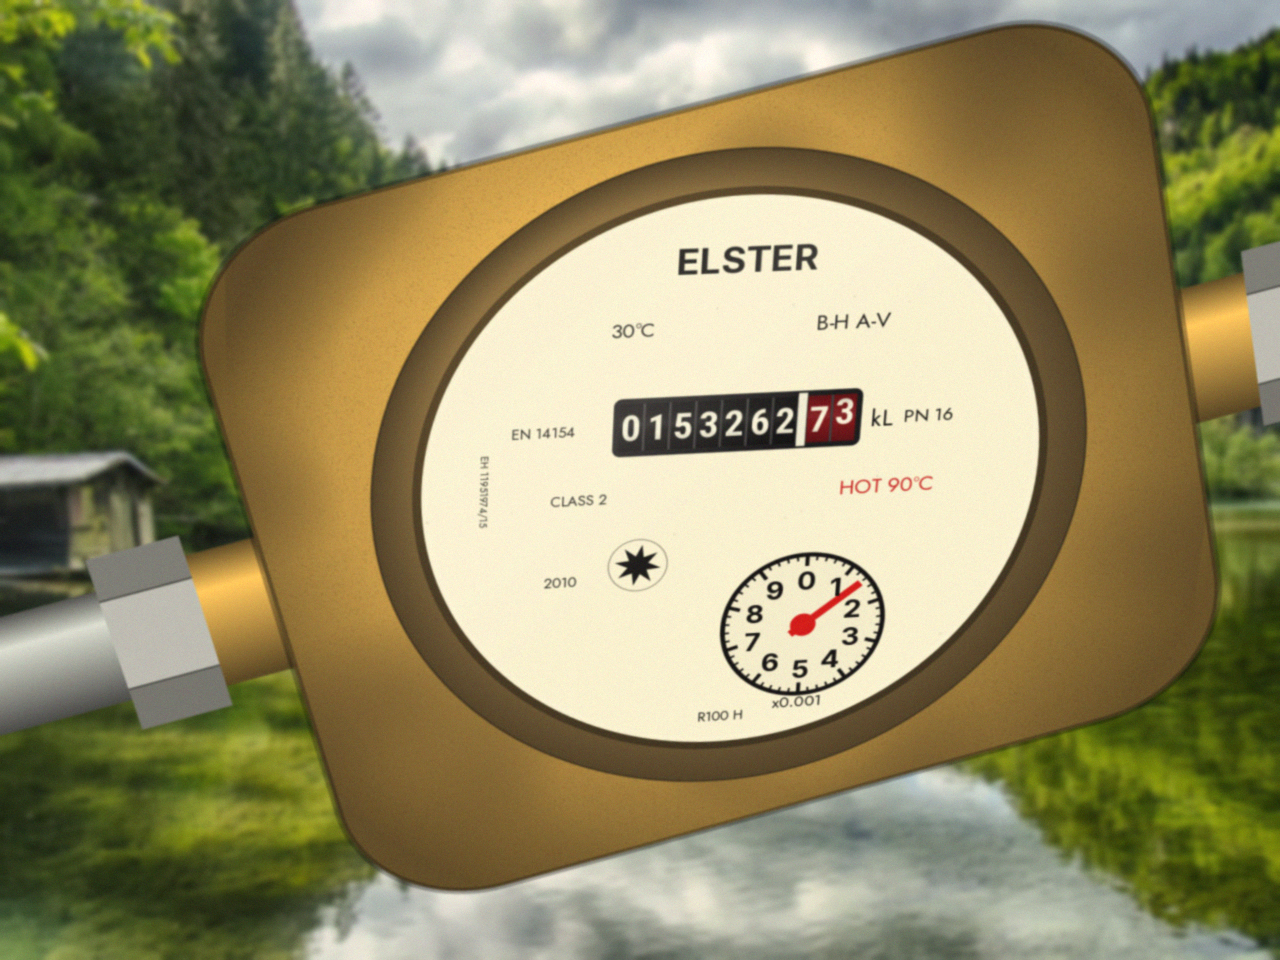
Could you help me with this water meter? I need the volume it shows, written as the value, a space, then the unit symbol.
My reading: 153262.731 kL
